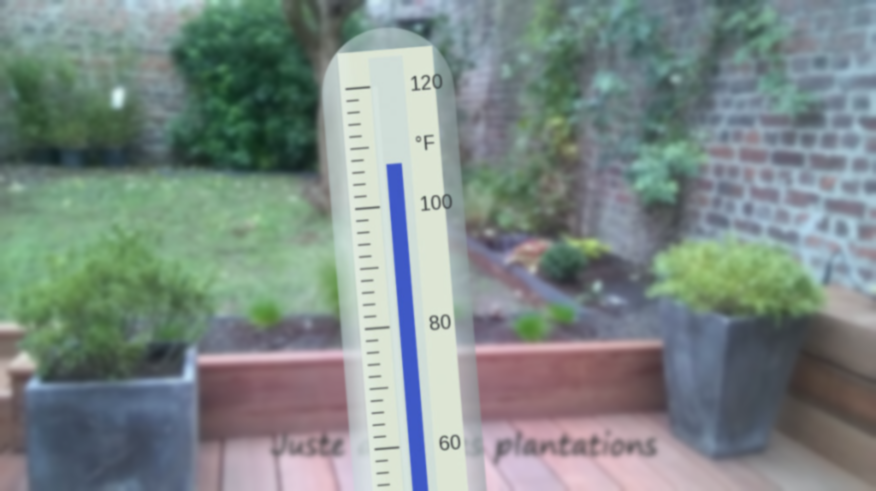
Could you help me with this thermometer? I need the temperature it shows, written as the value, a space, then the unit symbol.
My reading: 107 °F
